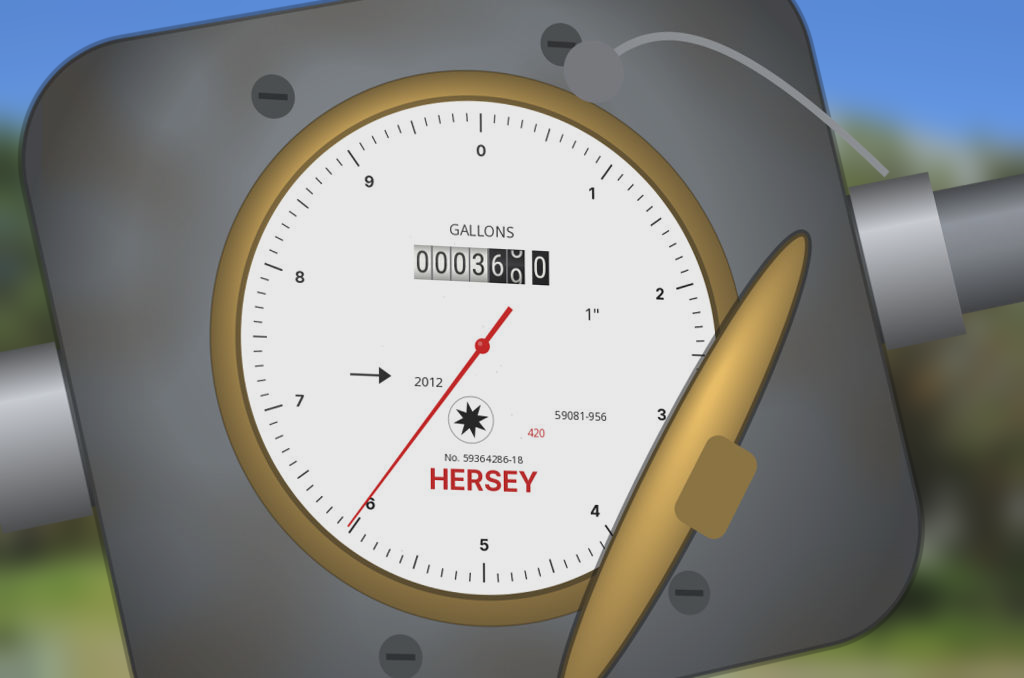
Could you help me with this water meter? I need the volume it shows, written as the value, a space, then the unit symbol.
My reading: 3686.0 gal
